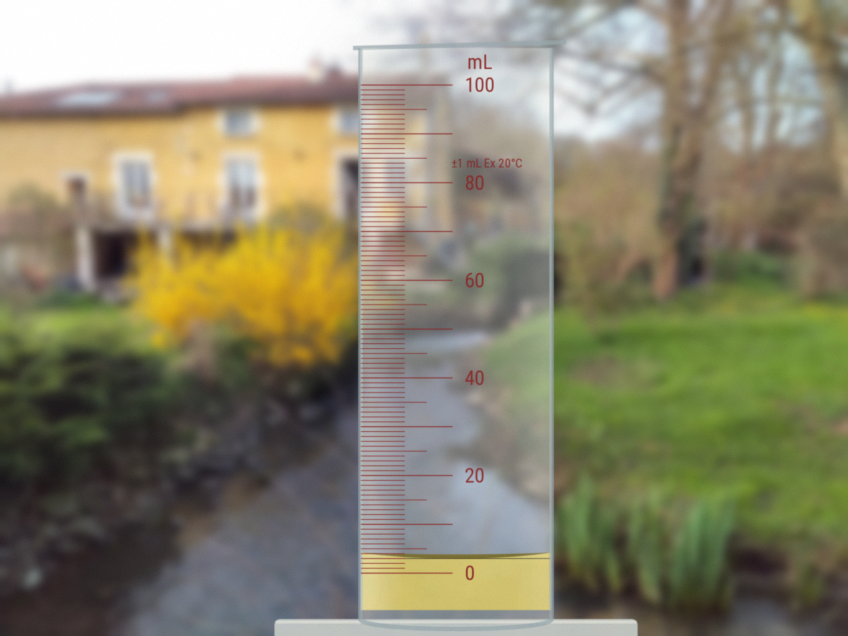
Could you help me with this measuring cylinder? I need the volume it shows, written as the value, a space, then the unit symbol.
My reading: 3 mL
